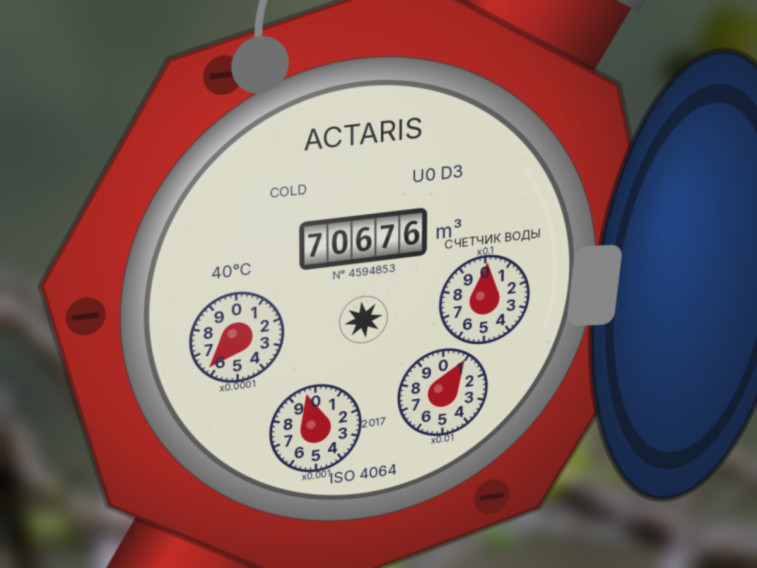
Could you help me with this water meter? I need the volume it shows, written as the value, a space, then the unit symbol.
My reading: 70676.0096 m³
